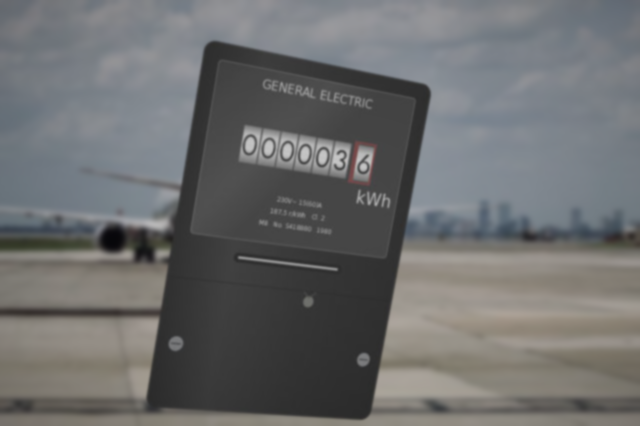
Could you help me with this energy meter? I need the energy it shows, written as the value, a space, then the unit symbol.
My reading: 3.6 kWh
